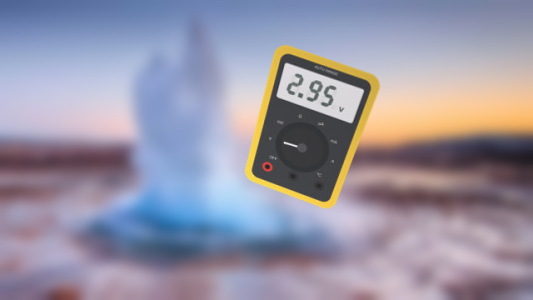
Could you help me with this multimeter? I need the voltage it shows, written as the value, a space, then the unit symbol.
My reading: 2.95 V
